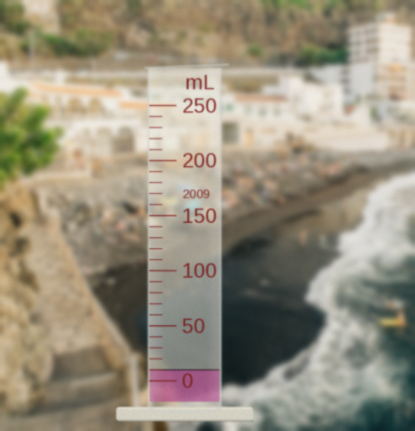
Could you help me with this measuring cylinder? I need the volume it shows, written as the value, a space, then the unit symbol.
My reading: 10 mL
